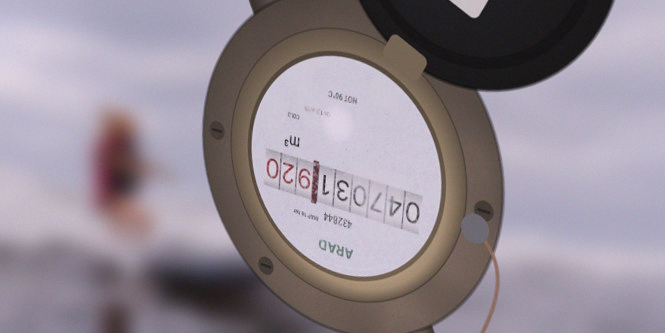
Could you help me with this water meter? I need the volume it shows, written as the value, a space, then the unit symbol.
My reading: 47031.920 m³
